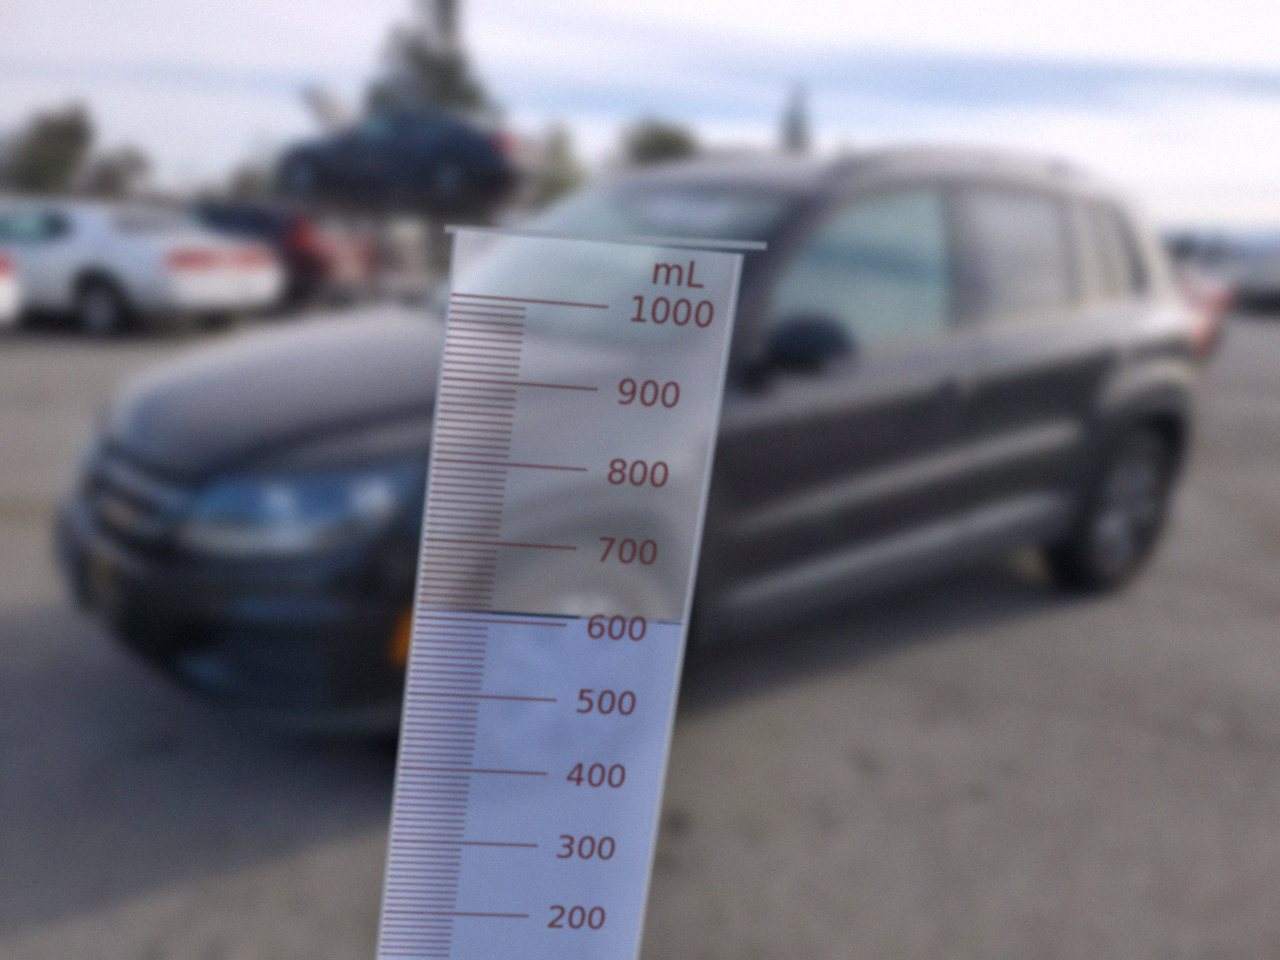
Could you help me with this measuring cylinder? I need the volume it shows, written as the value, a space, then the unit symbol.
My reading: 610 mL
